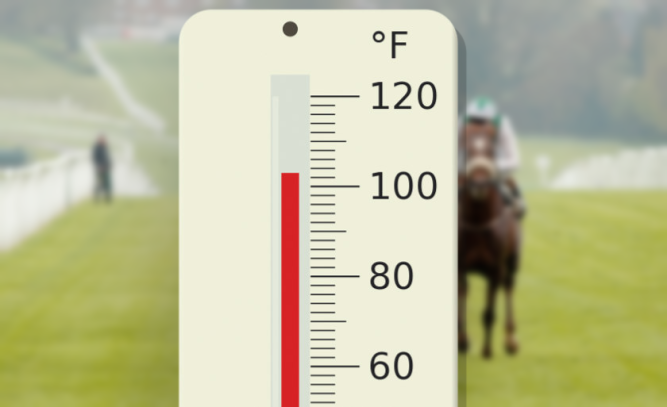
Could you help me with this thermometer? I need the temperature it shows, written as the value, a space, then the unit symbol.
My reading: 103 °F
